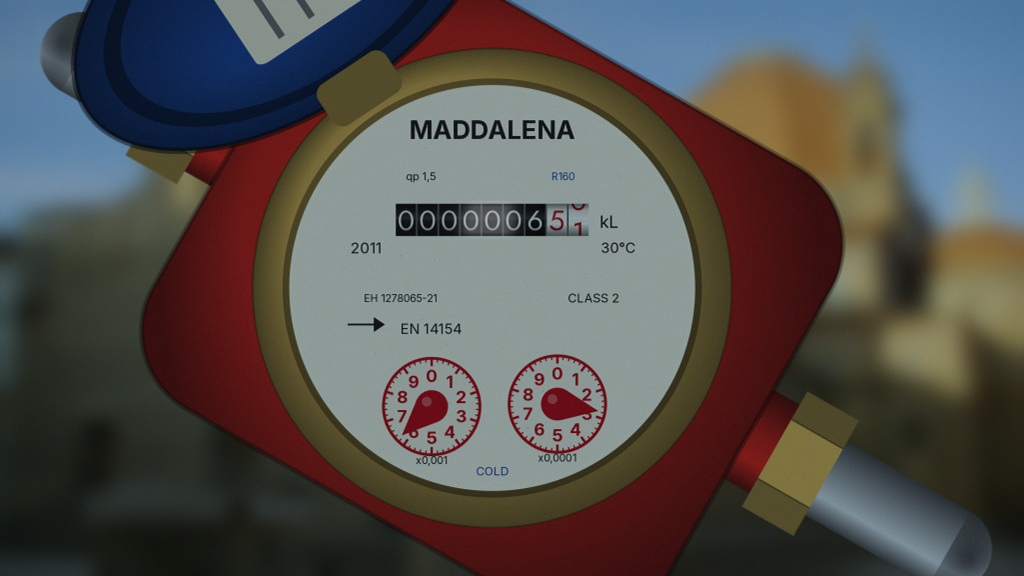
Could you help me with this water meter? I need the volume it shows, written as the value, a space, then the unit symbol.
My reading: 6.5062 kL
